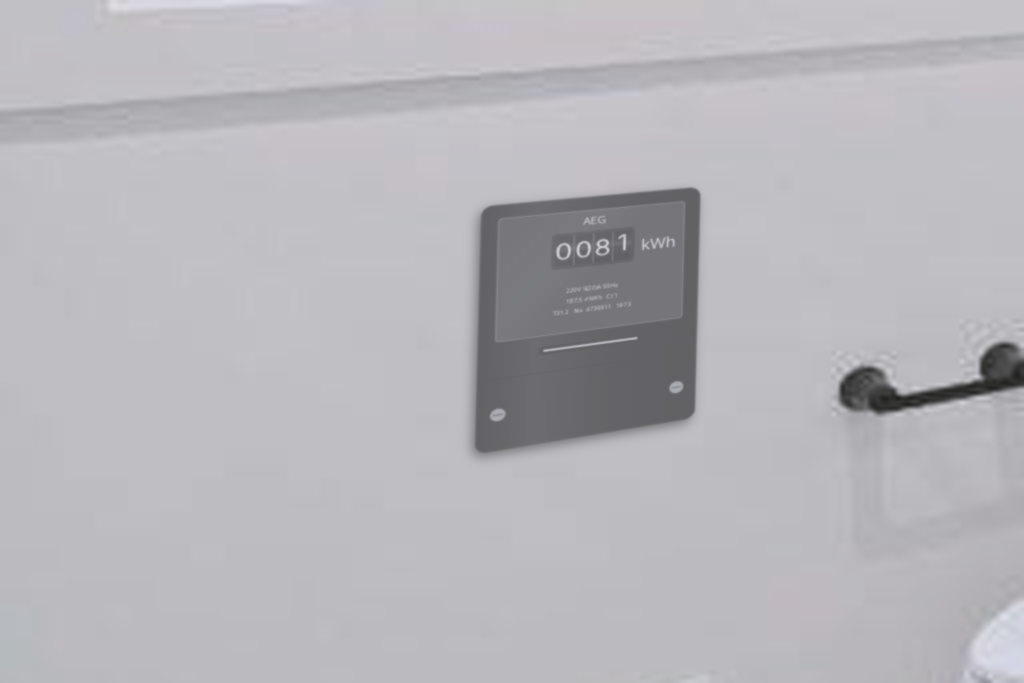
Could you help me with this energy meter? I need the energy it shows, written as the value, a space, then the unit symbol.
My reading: 81 kWh
